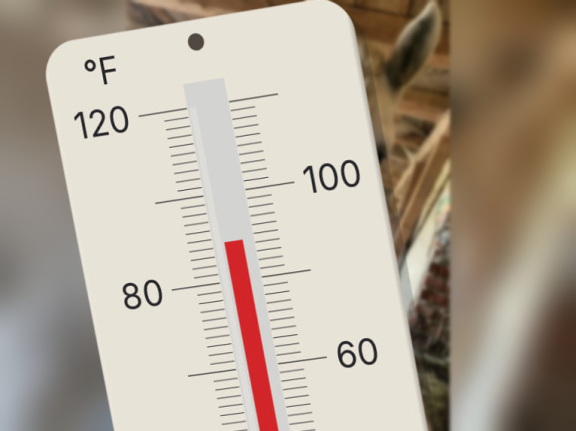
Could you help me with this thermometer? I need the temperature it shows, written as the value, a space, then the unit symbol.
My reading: 89 °F
